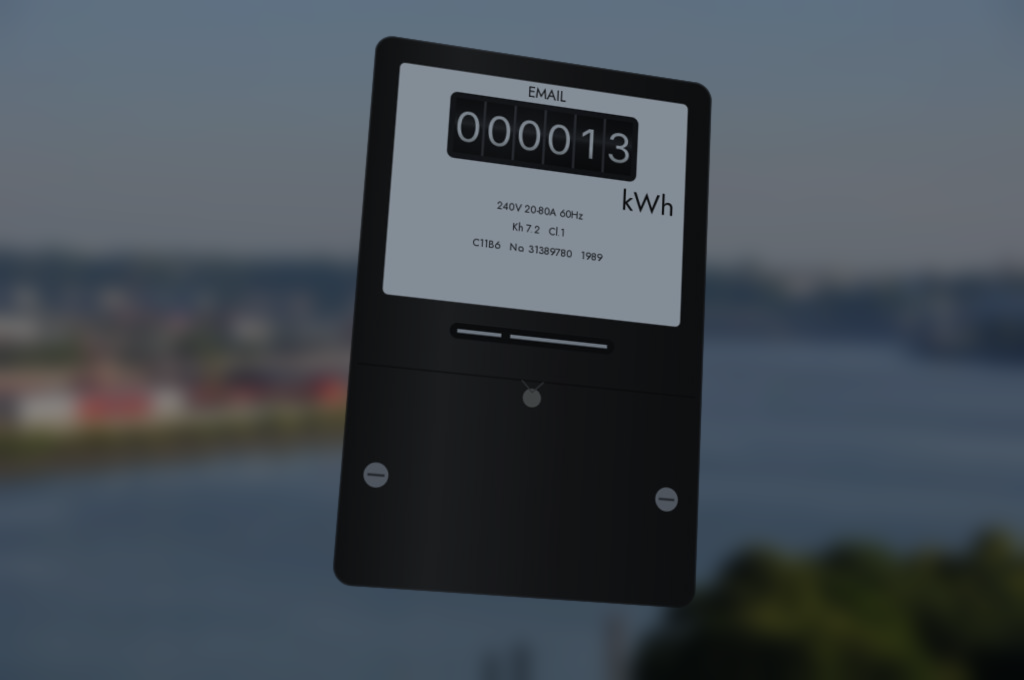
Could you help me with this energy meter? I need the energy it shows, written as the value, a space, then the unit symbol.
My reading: 13 kWh
